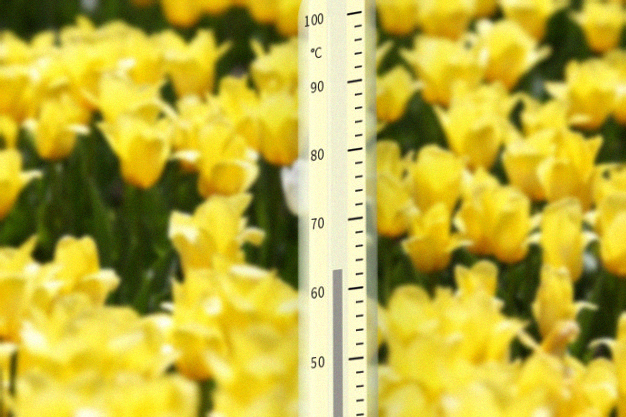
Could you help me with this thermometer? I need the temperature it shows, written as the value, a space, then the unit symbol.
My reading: 63 °C
